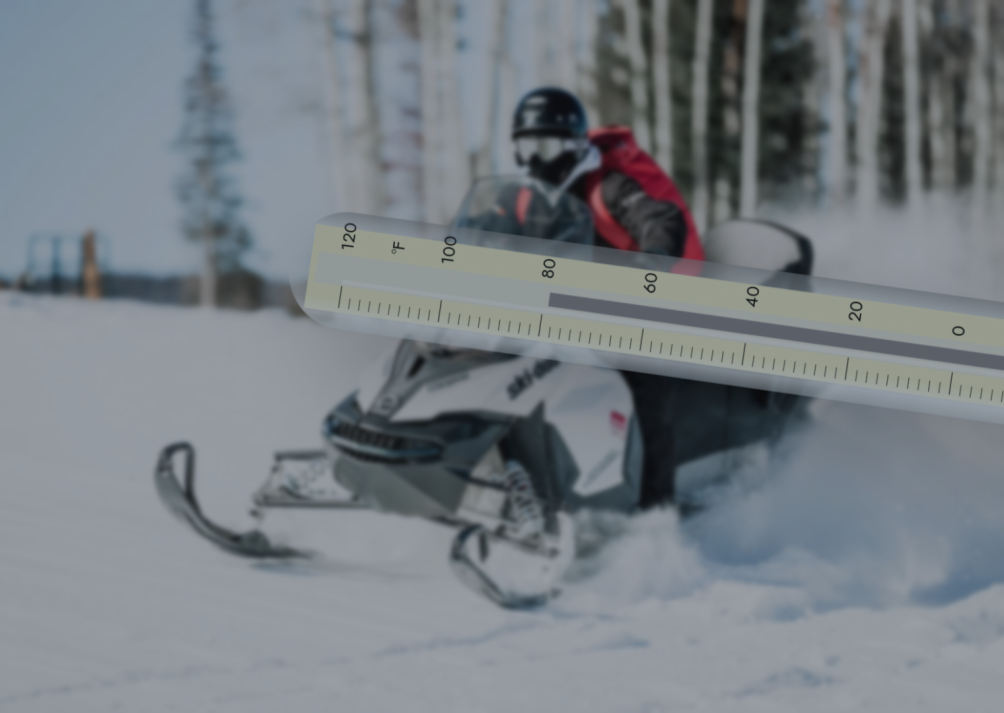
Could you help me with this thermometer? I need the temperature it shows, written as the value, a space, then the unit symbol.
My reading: 79 °F
